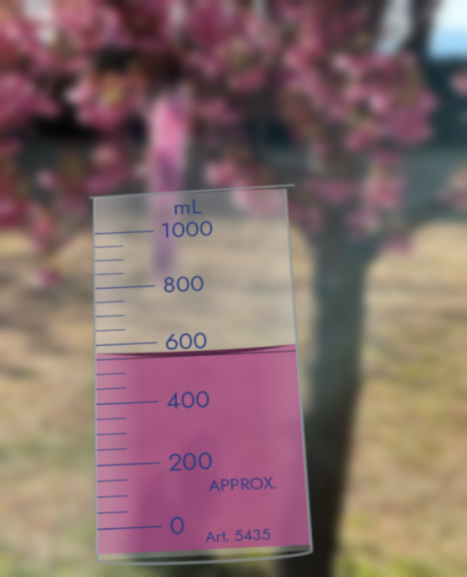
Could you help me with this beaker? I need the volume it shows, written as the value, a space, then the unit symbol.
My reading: 550 mL
